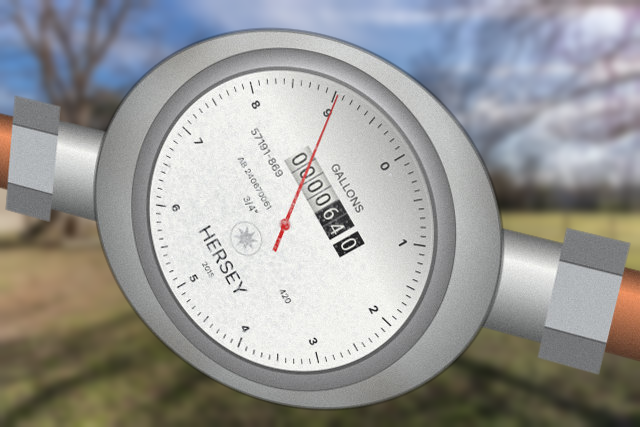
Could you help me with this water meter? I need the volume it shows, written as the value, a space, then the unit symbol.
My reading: 639.0 gal
